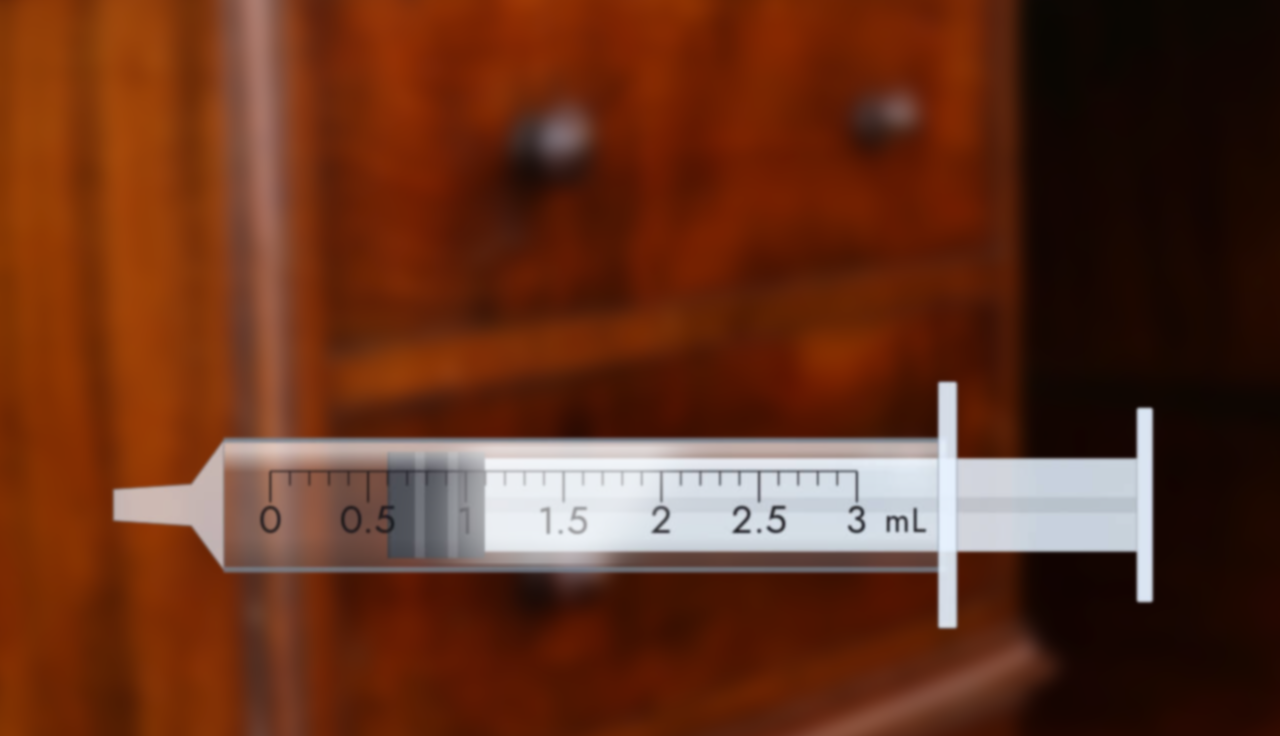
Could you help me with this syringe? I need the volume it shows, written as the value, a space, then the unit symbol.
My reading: 0.6 mL
